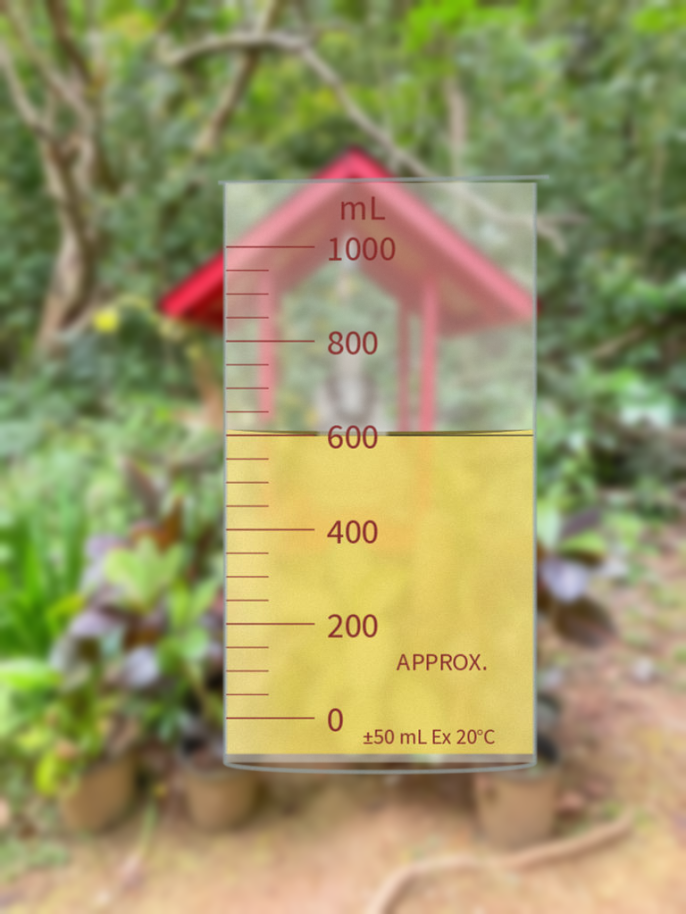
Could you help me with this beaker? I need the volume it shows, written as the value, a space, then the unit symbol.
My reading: 600 mL
